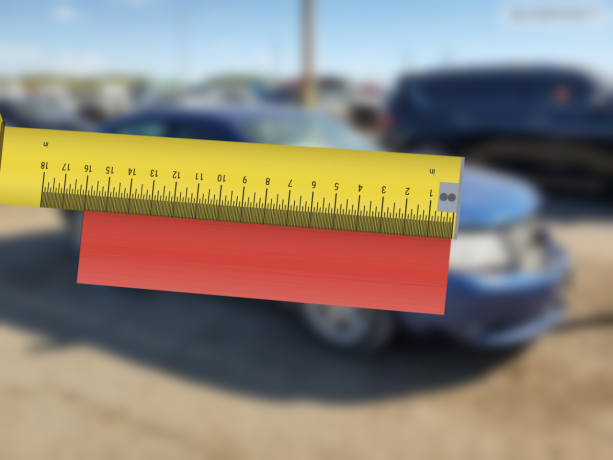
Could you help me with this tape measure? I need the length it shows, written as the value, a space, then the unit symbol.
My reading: 16 in
